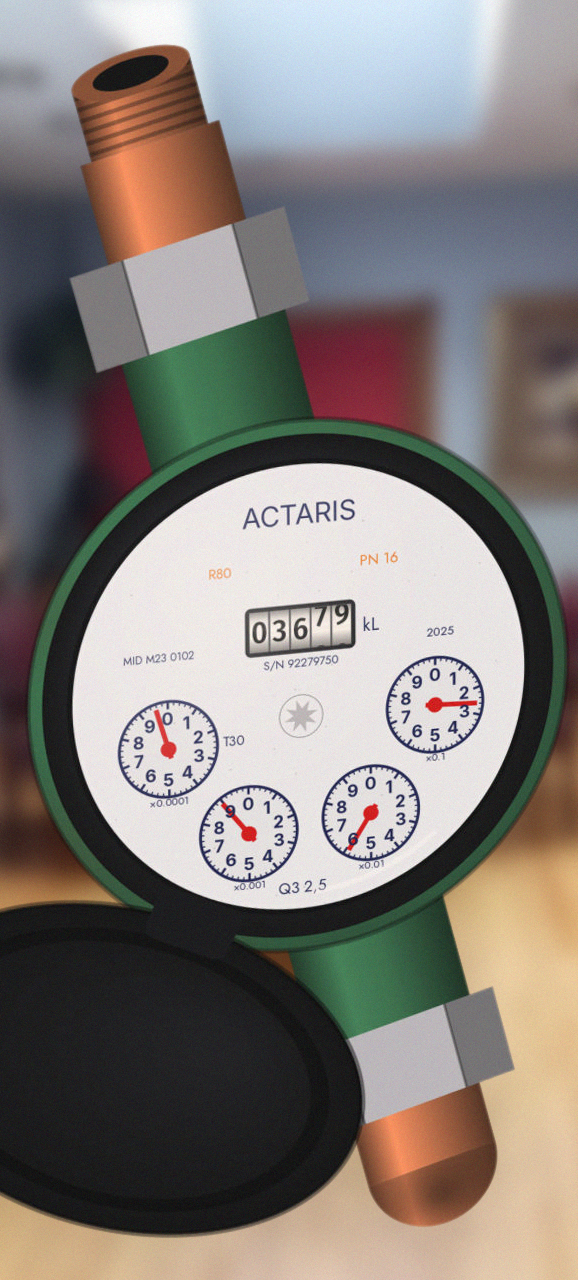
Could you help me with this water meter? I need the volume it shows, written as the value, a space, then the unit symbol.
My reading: 3679.2589 kL
